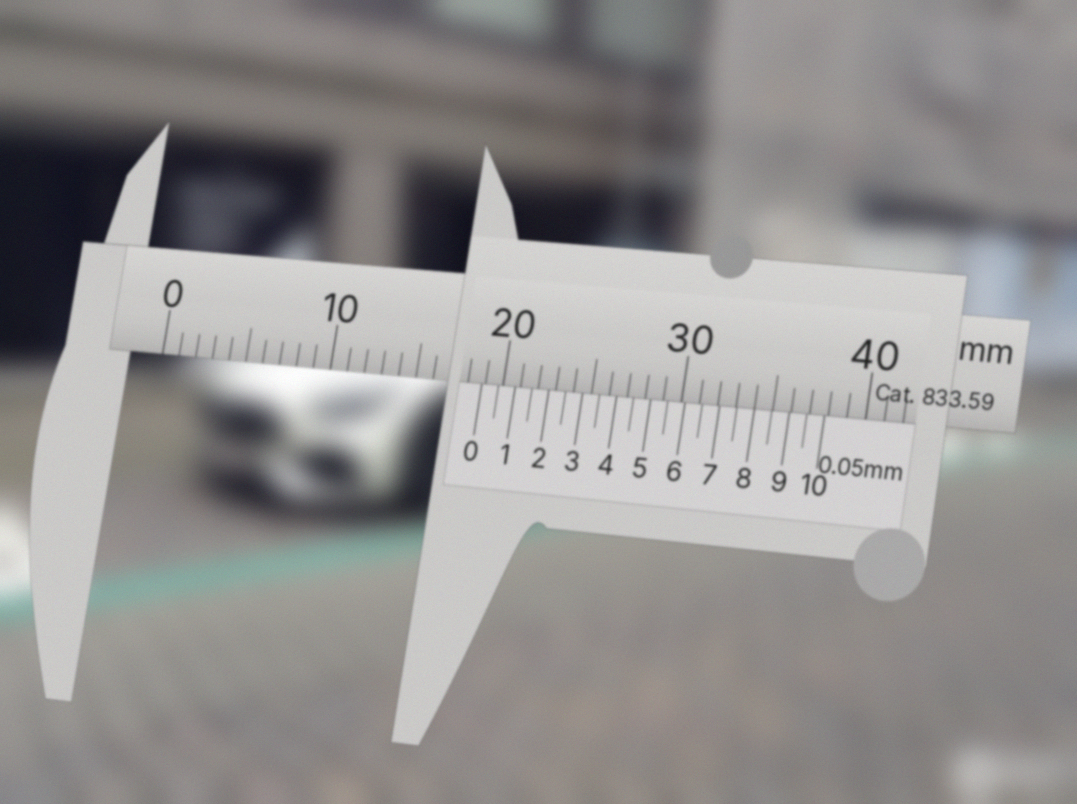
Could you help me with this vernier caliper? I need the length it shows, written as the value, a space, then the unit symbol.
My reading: 18.8 mm
